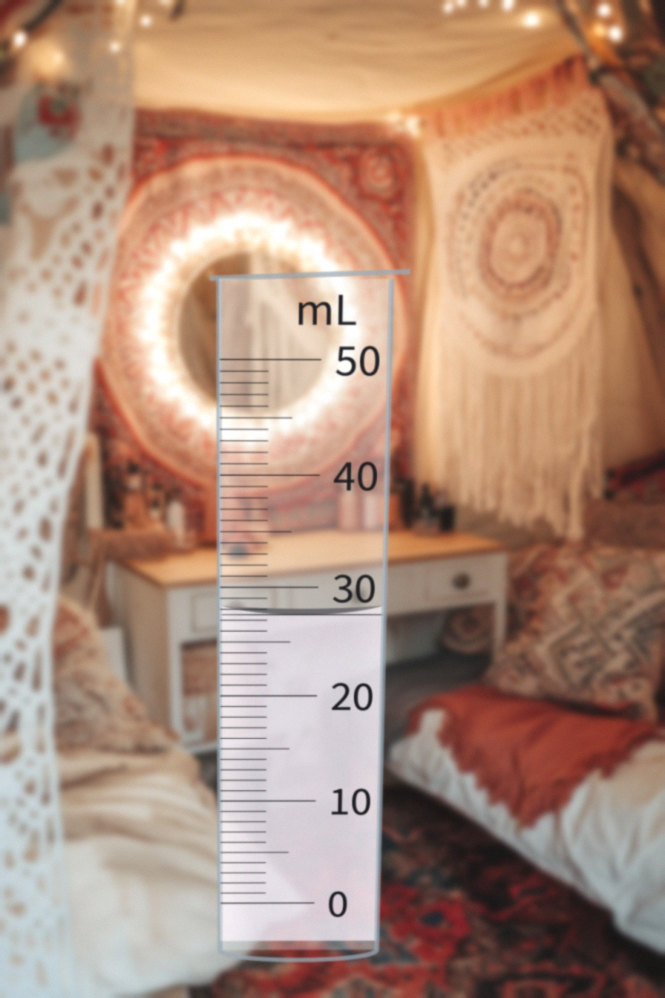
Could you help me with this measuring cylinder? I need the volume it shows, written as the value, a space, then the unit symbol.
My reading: 27.5 mL
